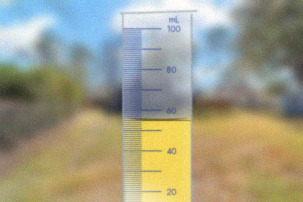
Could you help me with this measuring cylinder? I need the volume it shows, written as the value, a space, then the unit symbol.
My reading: 55 mL
